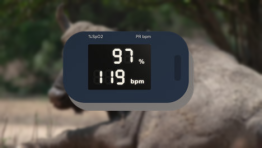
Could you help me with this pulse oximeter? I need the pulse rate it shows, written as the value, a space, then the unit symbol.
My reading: 119 bpm
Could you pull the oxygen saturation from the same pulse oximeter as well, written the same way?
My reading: 97 %
